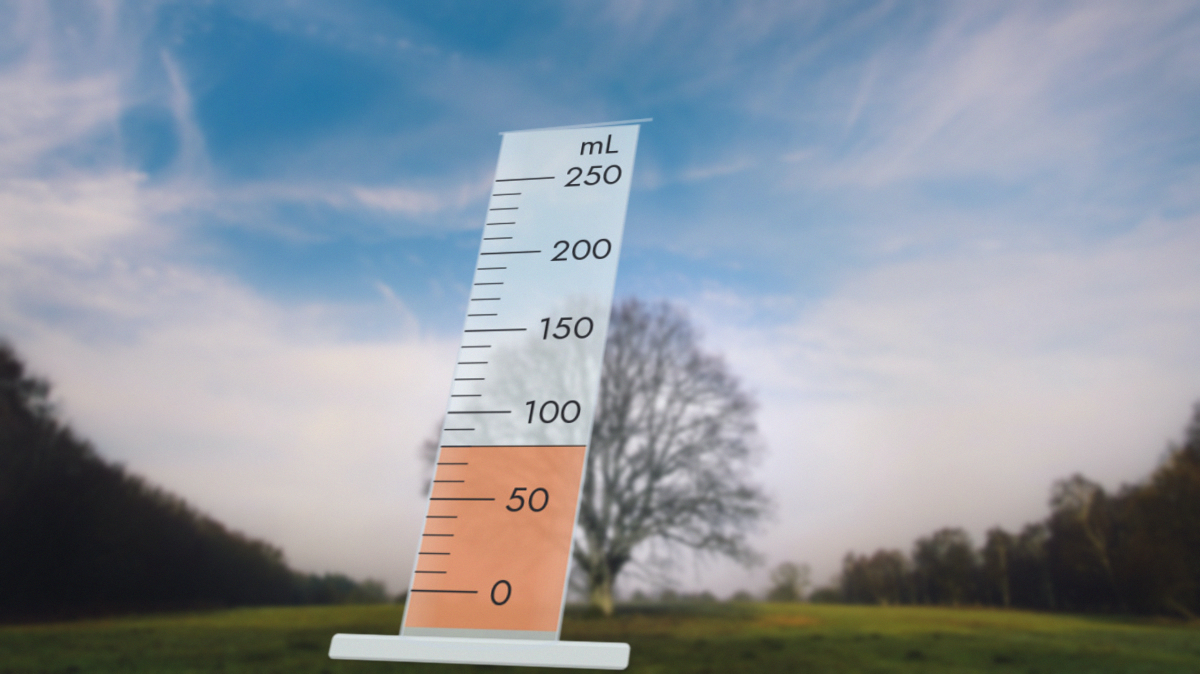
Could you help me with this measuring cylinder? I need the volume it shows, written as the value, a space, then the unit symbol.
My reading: 80 mL
